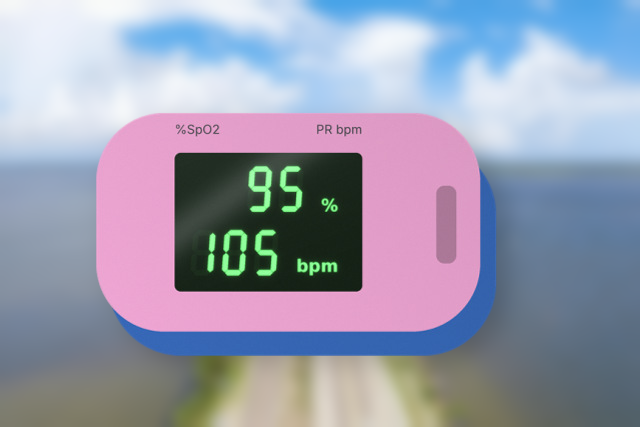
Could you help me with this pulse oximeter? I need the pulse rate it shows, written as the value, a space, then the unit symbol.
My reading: 105 bpm
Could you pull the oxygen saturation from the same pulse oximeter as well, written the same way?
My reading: 95 %
